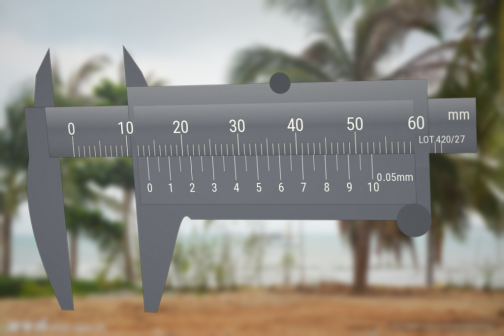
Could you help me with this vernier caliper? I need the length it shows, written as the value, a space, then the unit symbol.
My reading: 13.6 mm
